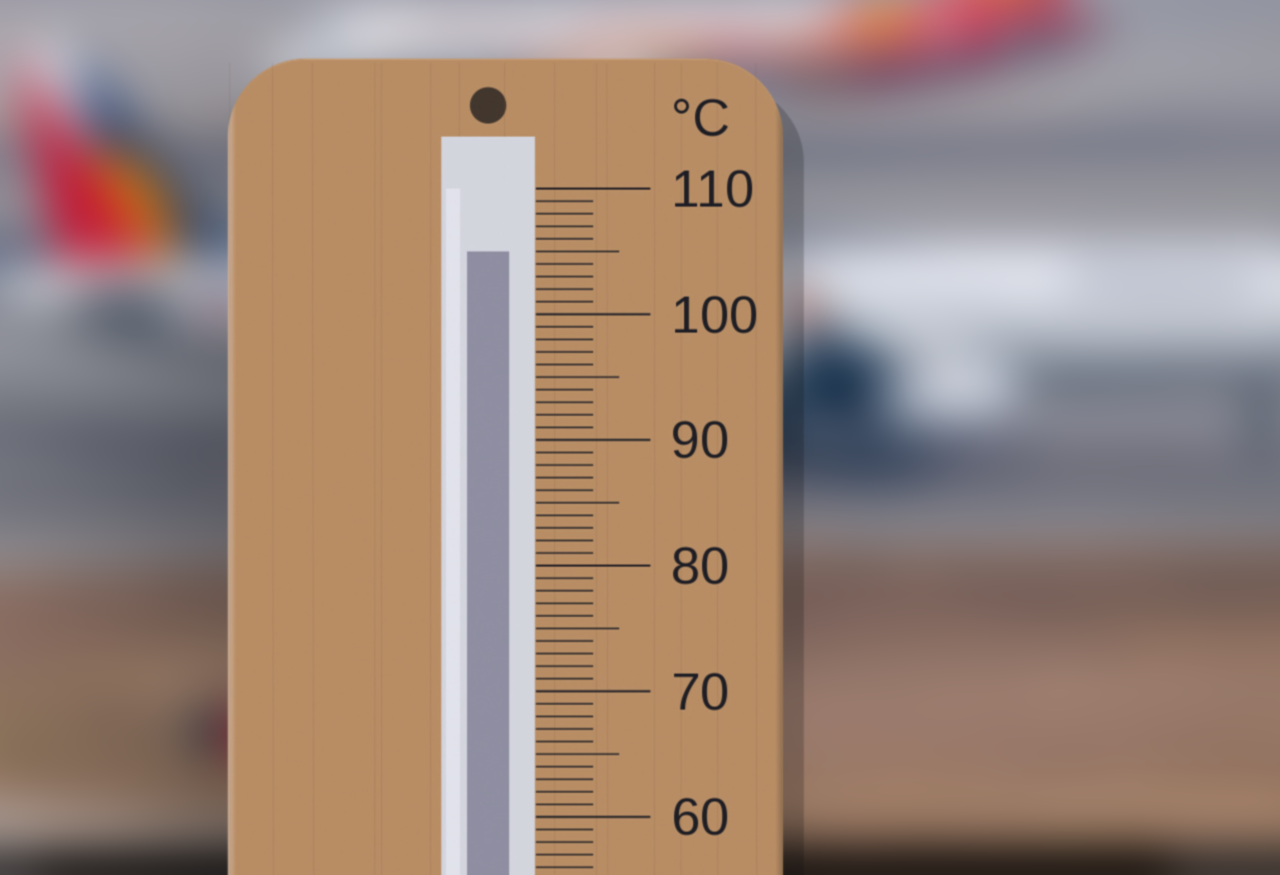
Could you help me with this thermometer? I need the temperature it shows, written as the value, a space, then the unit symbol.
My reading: 105 °C
